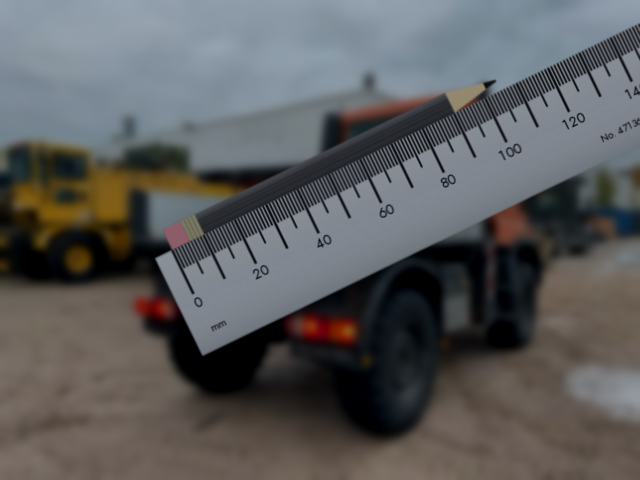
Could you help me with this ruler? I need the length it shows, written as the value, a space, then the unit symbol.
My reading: 105 mm
